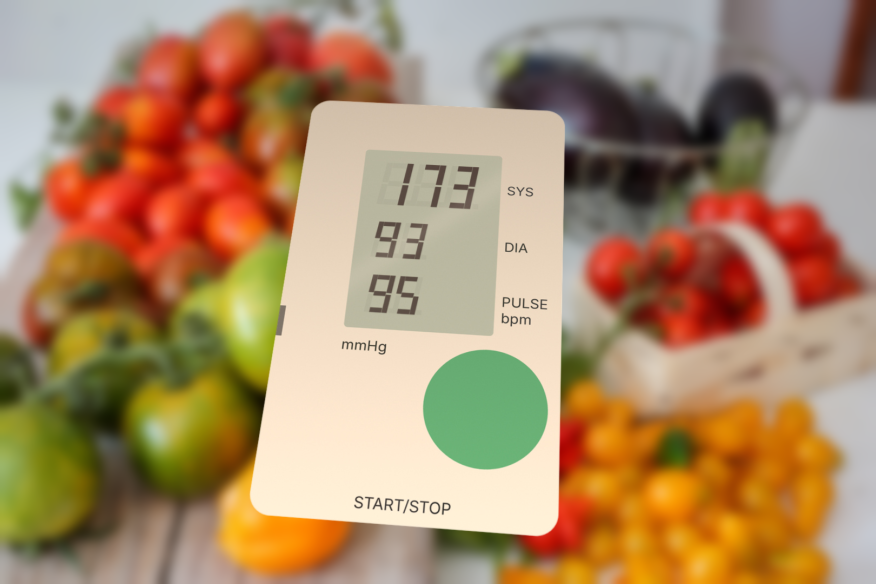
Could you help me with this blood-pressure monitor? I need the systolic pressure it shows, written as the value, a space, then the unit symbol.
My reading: 173 mmHg
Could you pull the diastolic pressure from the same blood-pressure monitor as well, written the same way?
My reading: 93 mmHg
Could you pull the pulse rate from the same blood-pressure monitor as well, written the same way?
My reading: 95 bpm
